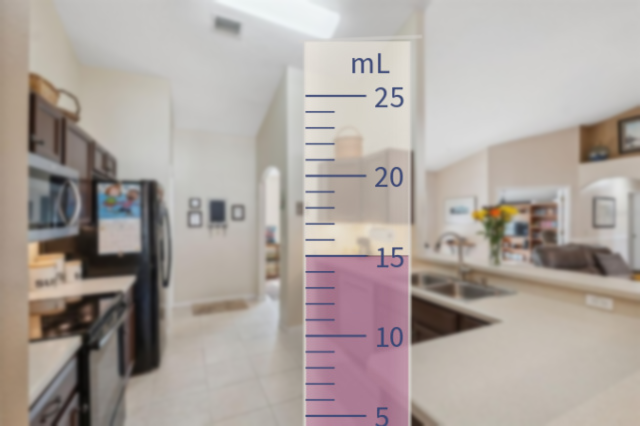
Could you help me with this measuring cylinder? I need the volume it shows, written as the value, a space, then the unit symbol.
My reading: 15 mL
